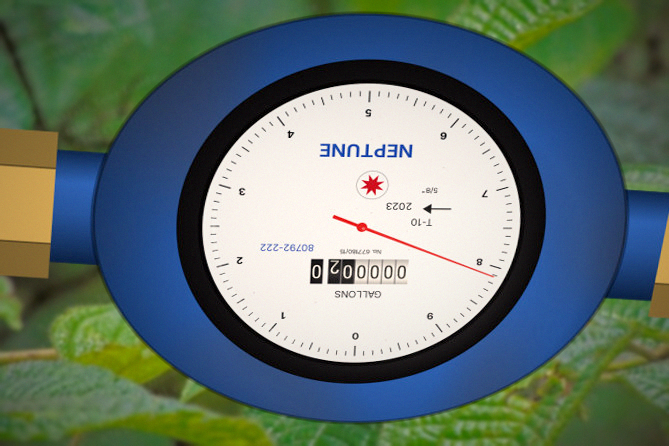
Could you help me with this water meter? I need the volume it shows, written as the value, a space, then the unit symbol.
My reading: 18.1 gal
